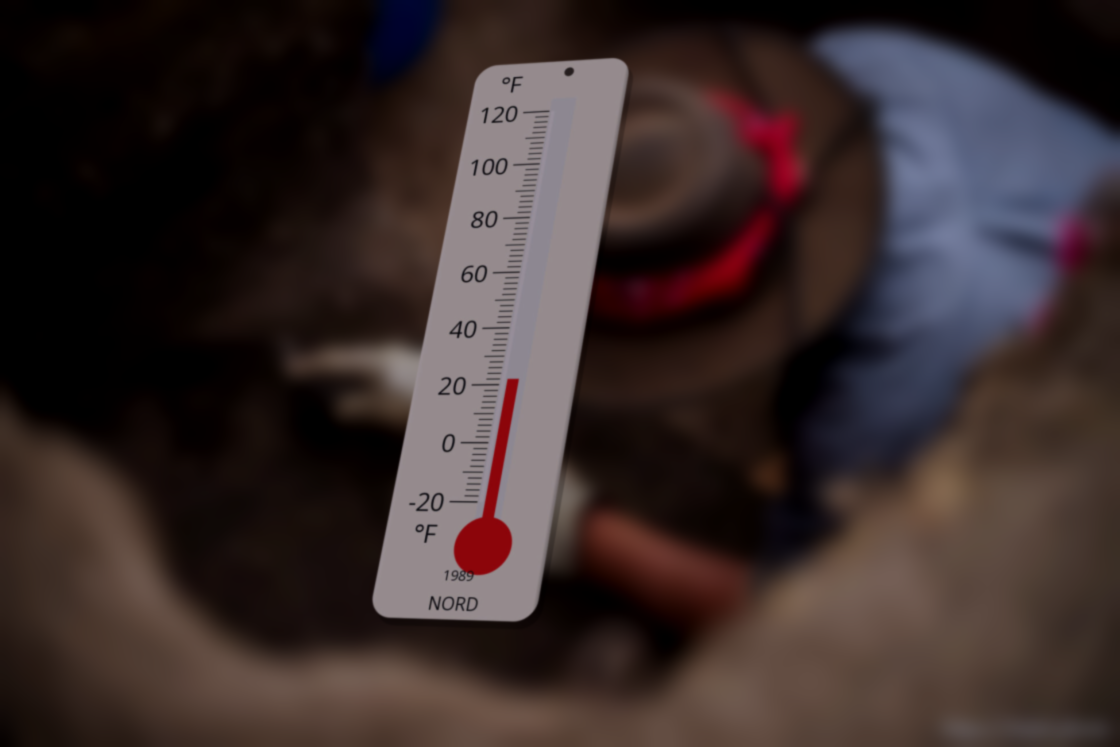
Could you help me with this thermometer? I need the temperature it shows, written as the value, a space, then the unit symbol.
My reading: 22 °F
